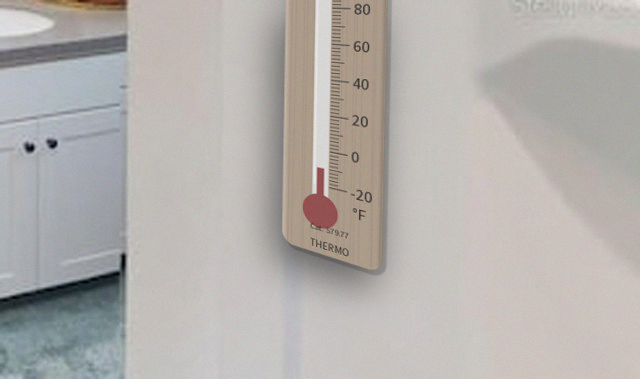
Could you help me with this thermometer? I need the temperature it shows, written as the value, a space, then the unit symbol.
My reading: -10 °F
